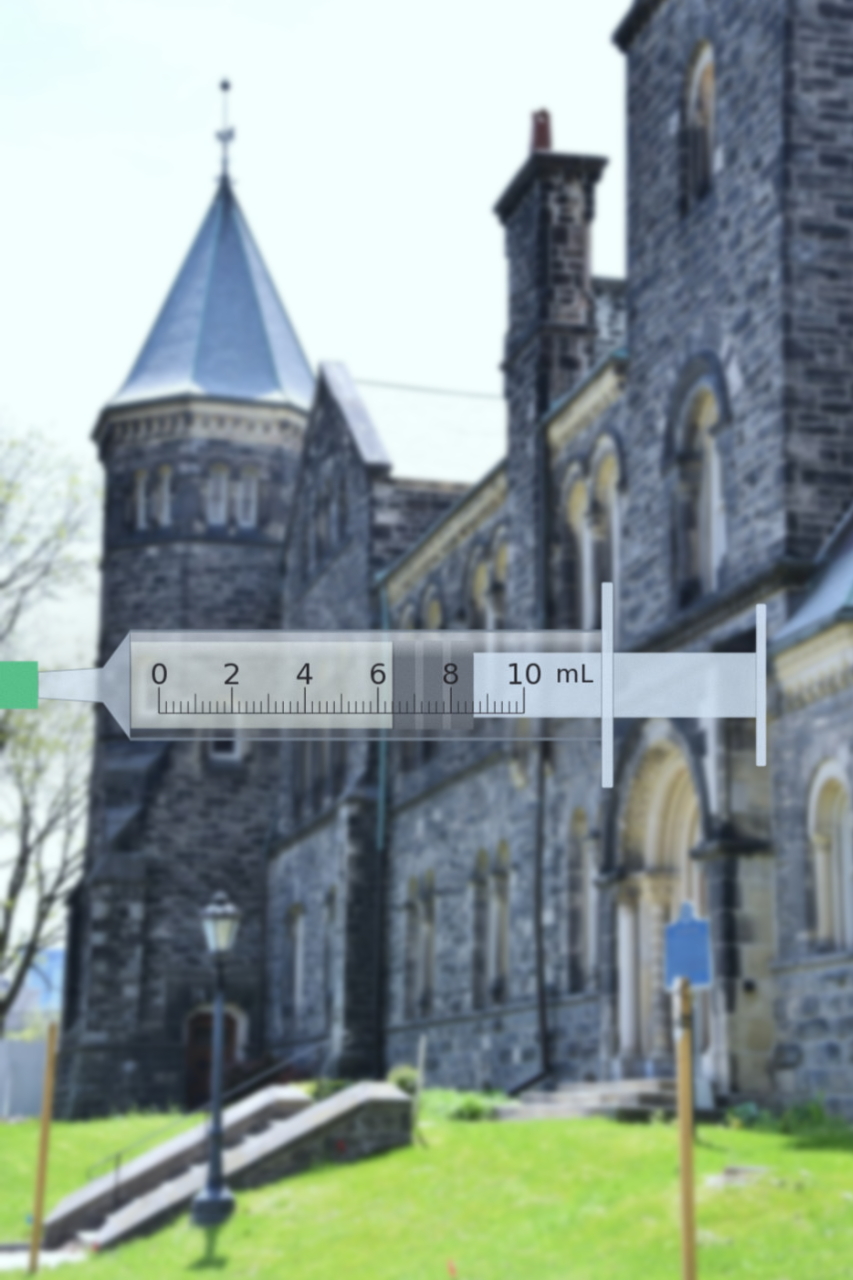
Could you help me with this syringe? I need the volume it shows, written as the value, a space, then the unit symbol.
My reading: 6.4 mL
